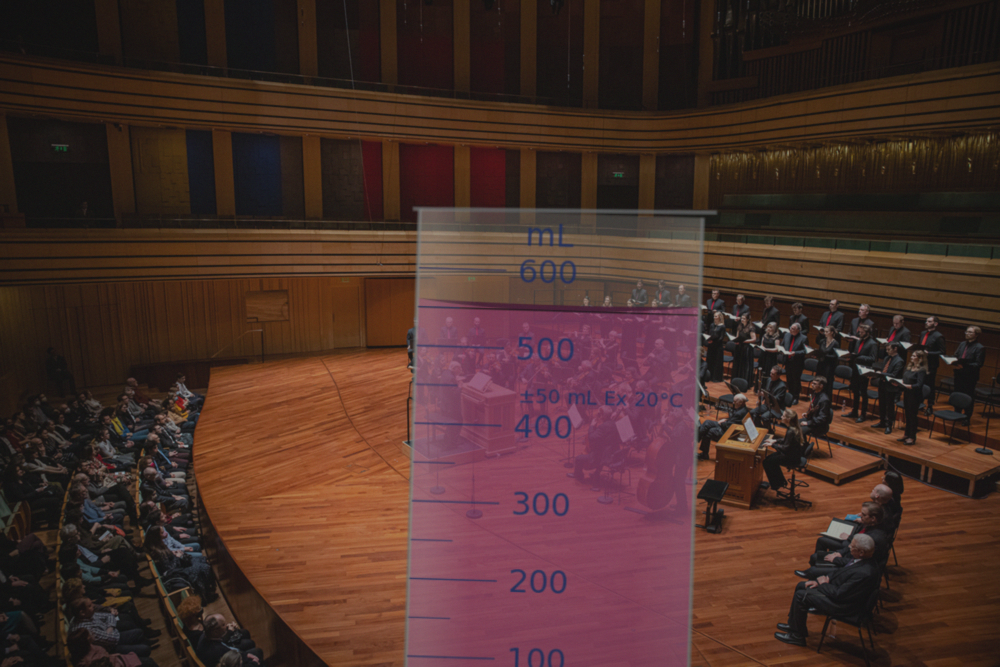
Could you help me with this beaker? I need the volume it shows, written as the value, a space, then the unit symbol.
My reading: 550 mL
